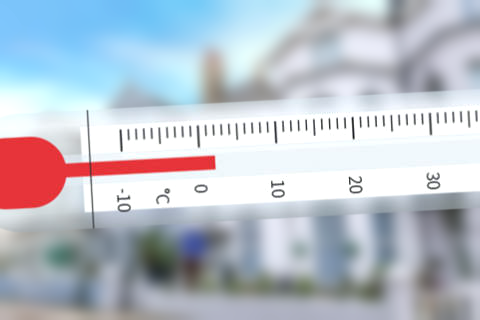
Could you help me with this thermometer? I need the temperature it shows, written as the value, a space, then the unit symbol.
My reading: 2 °C
